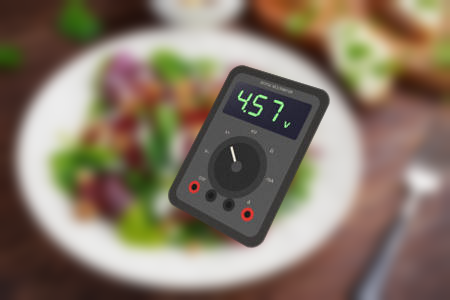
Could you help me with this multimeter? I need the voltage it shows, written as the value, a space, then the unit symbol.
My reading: 4.57 V
